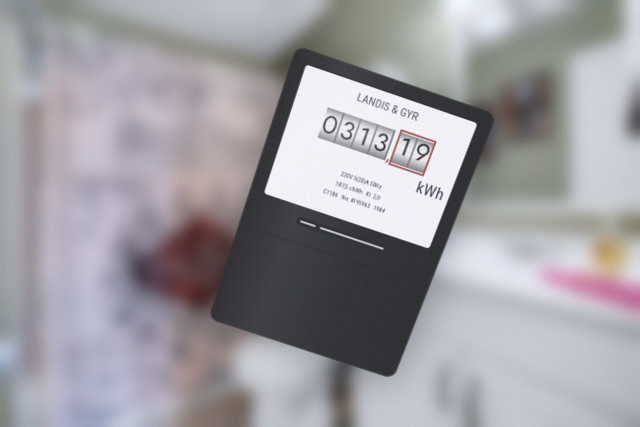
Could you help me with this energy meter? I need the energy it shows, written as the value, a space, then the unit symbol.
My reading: 313.19 kWh
